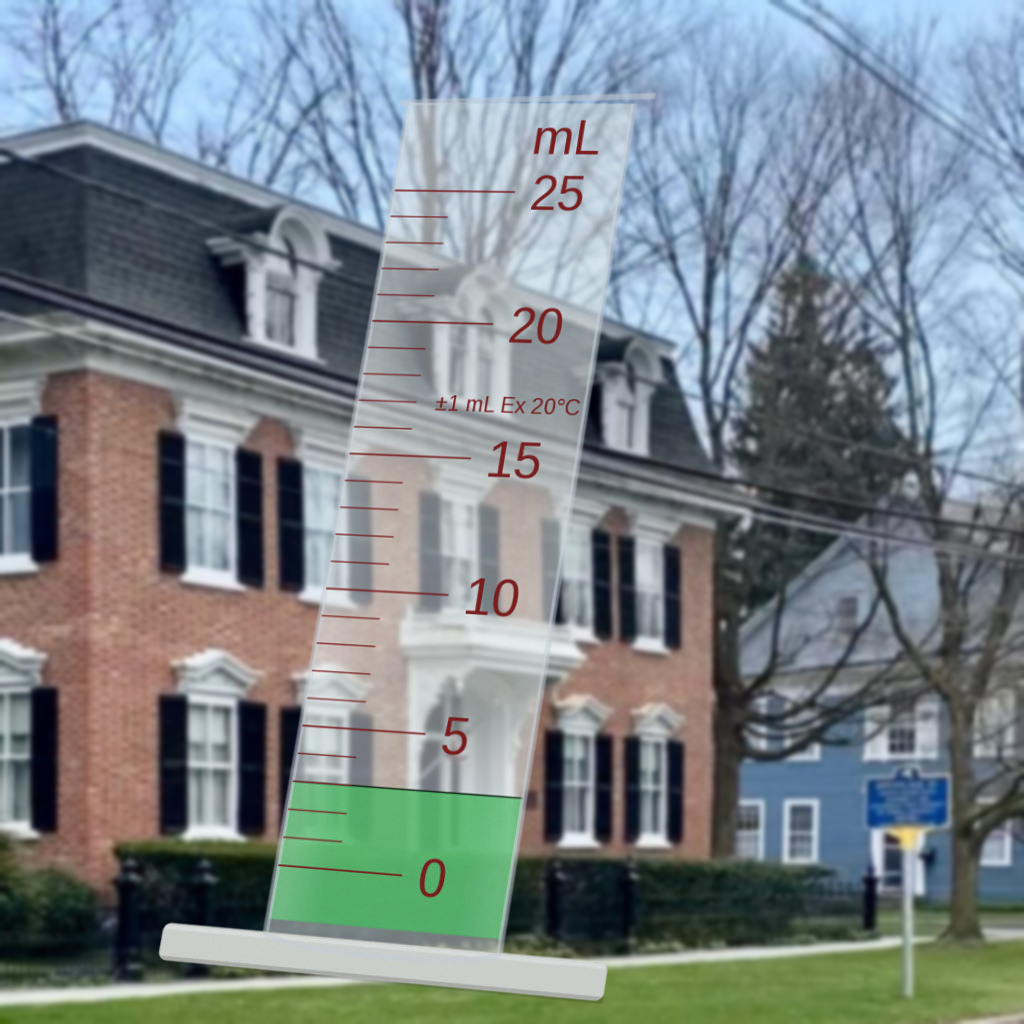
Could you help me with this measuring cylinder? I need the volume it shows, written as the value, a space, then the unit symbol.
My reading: 3 mL
